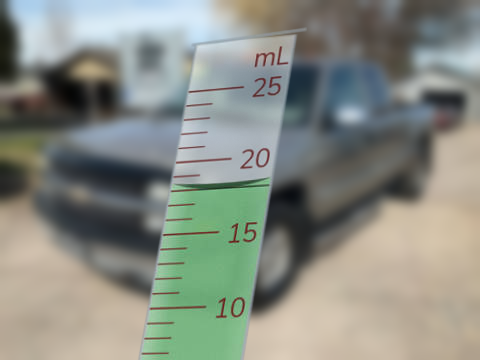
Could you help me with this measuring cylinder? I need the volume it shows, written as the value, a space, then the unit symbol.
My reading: 18 mL
